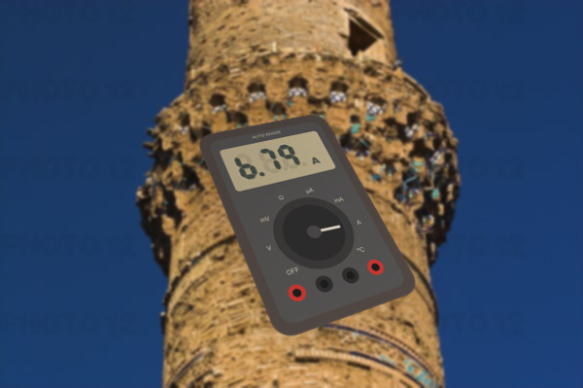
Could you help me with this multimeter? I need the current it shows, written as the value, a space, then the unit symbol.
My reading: 6.79 A
